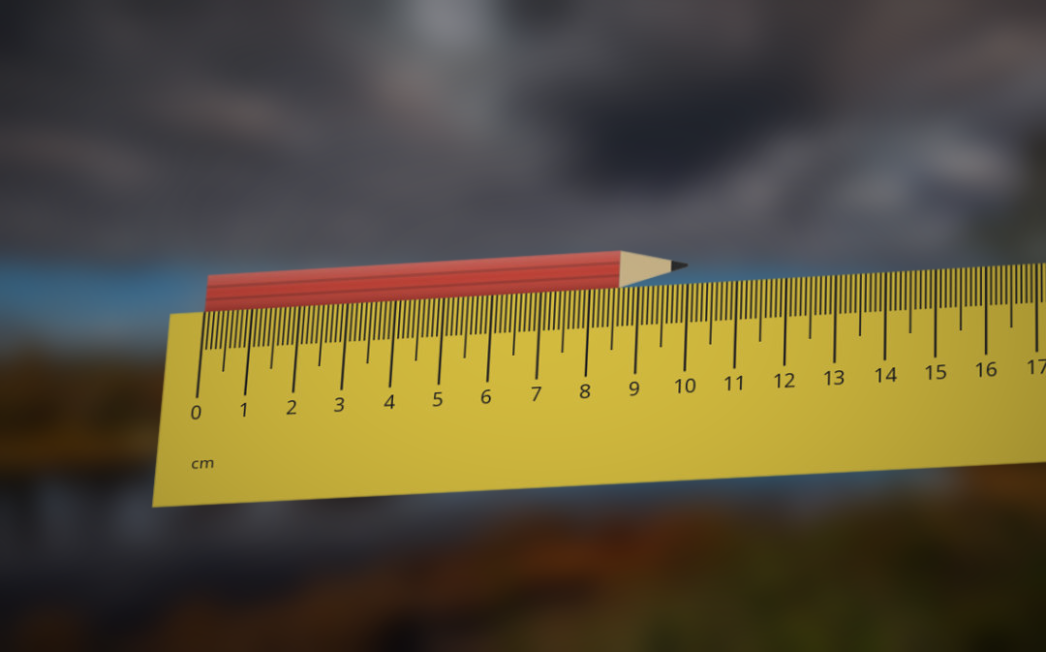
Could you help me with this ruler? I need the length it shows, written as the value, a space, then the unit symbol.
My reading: 10 cm
